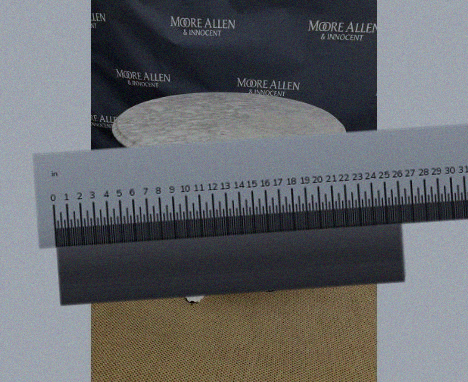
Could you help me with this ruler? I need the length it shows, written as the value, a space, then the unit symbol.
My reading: 26 in
